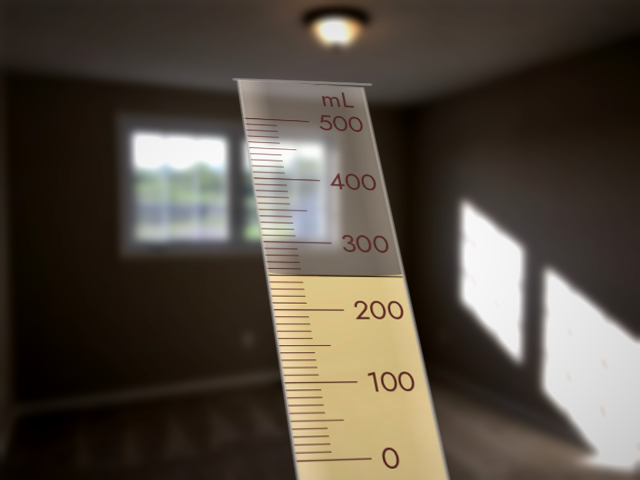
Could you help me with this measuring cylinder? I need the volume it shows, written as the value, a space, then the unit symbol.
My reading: 250 mL
